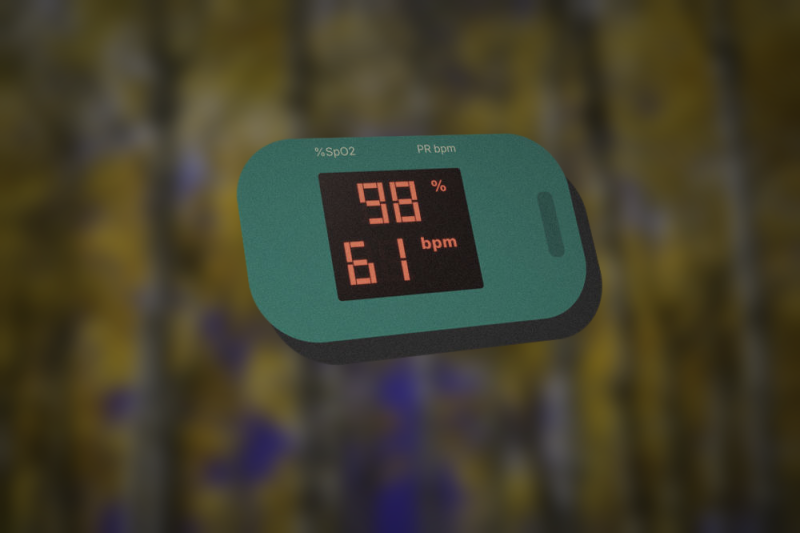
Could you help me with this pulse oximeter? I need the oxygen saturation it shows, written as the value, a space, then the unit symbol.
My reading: 98 %
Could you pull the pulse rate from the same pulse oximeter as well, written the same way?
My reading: 61 bpm
